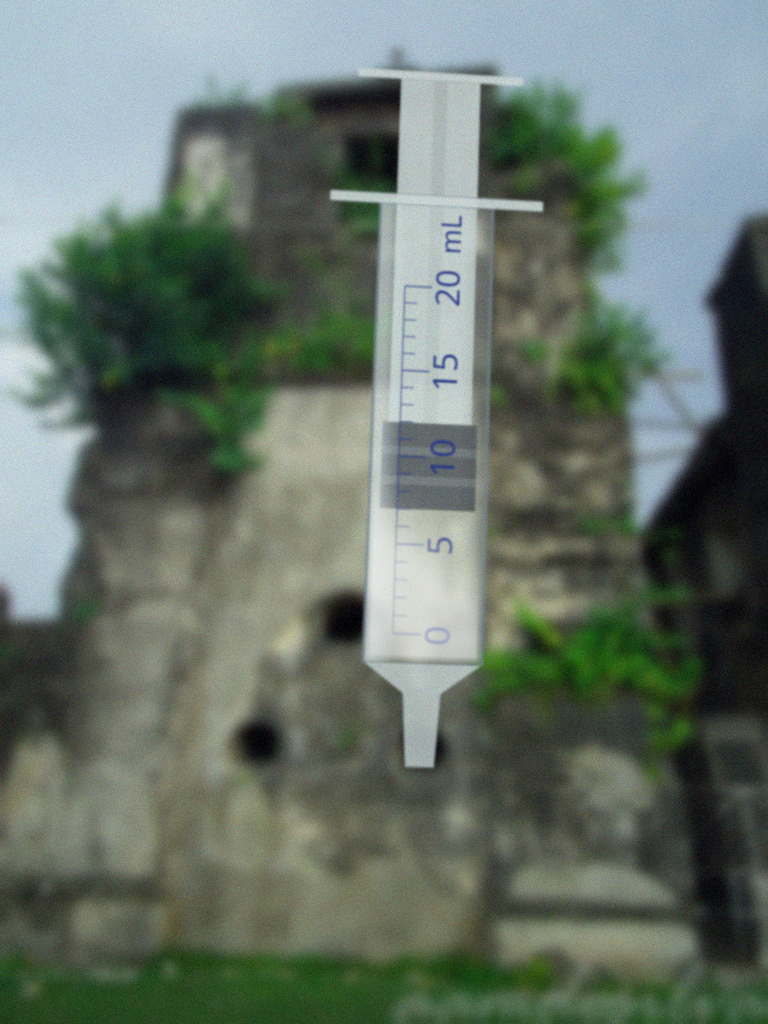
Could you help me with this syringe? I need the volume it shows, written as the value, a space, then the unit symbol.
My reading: 7 mL
